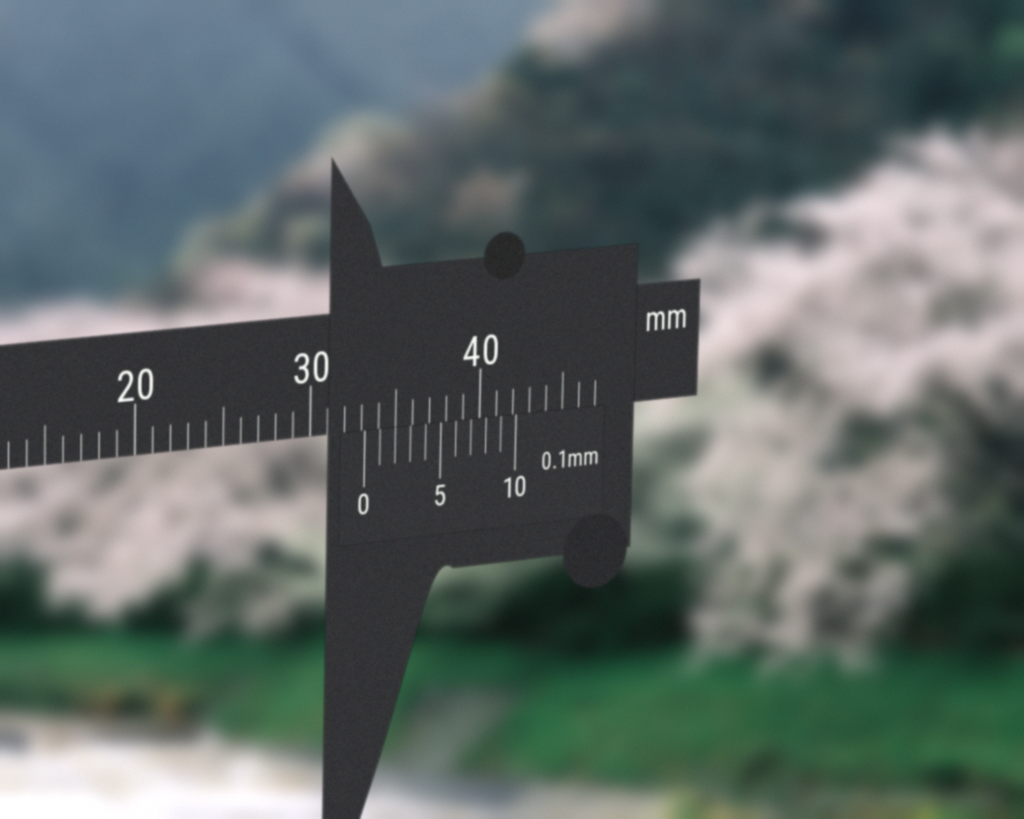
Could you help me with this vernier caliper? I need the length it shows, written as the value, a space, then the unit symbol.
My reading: 33.2 mm
